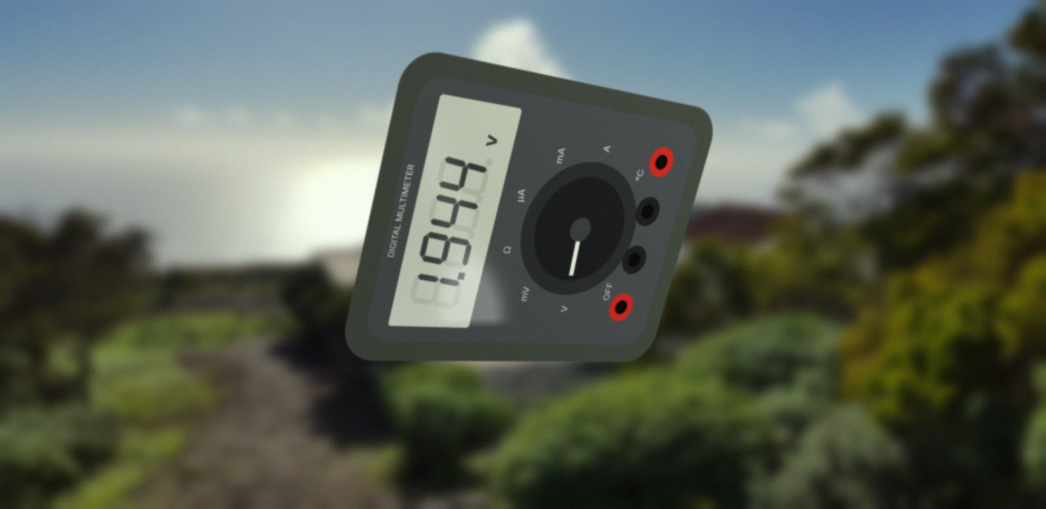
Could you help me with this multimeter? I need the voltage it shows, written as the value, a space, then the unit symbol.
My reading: 1.944 V
